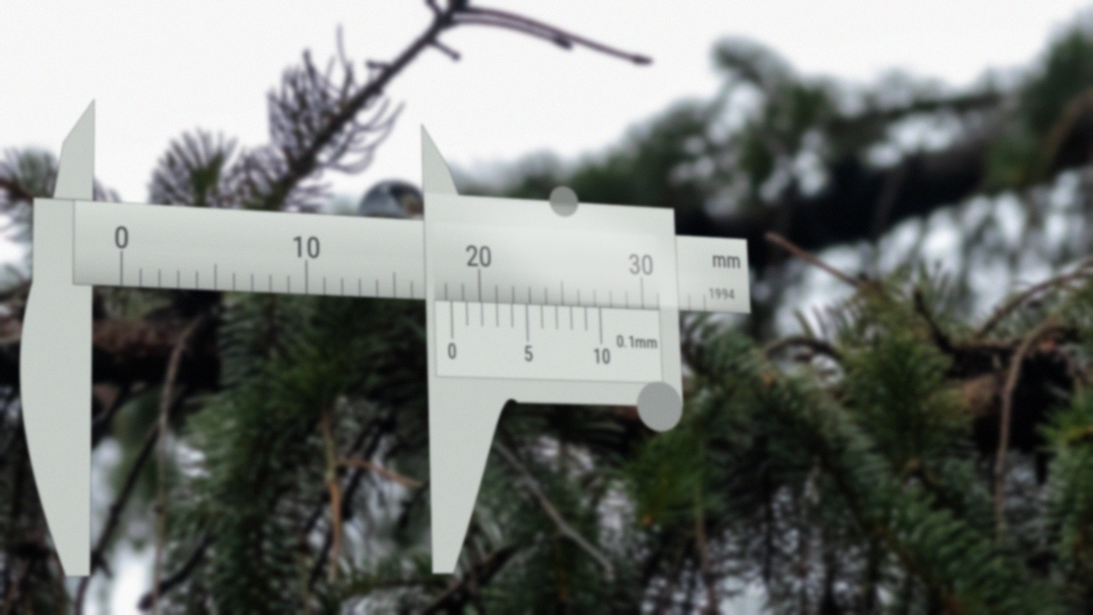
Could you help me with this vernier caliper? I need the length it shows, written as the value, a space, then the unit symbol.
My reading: 18.3 mm
